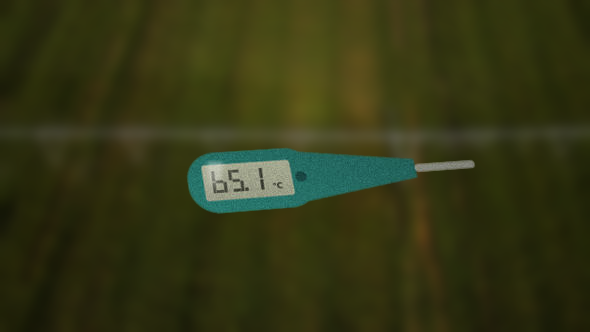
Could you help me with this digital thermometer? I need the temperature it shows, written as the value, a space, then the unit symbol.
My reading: 65.1 °C
